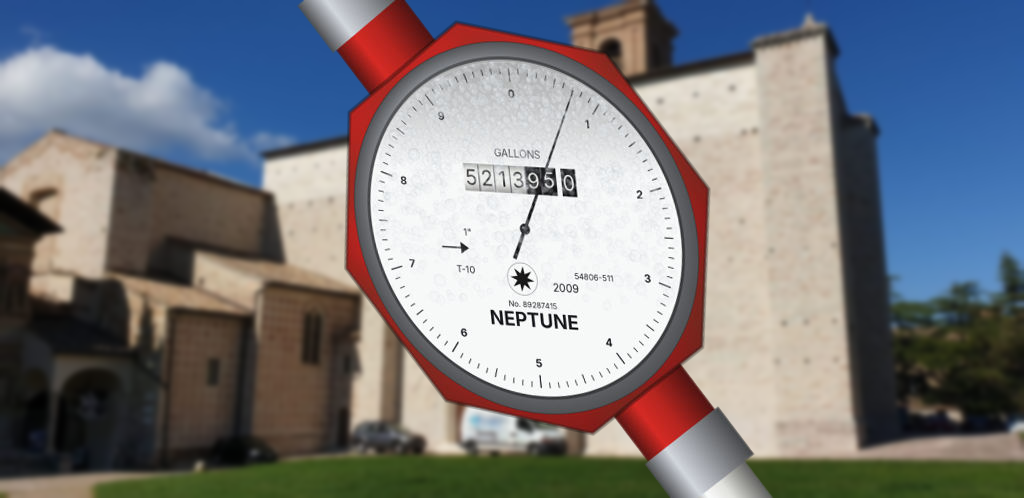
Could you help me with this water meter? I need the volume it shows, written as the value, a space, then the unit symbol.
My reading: 5213950.7 gal
